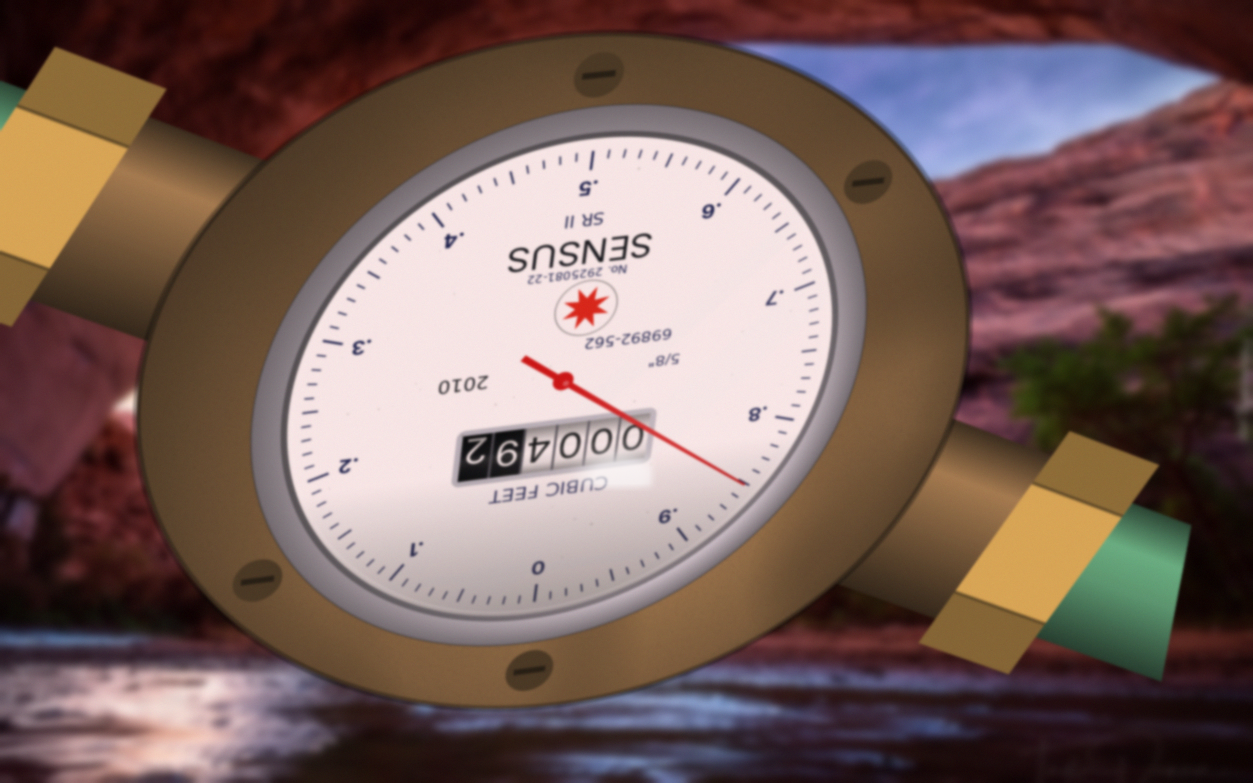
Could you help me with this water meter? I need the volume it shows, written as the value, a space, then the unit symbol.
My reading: 491.85 ft³
